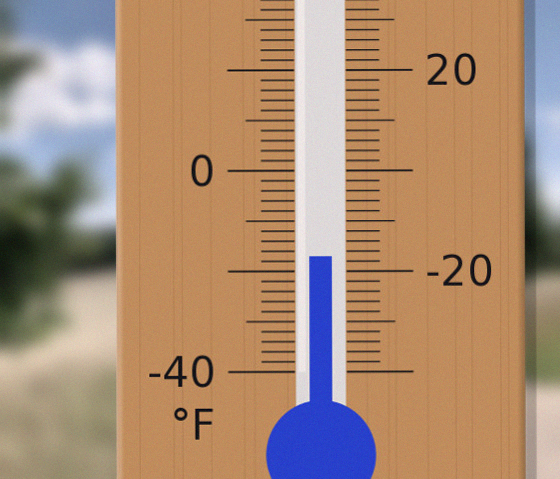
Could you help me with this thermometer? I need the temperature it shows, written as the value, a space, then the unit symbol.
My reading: -17 °F
